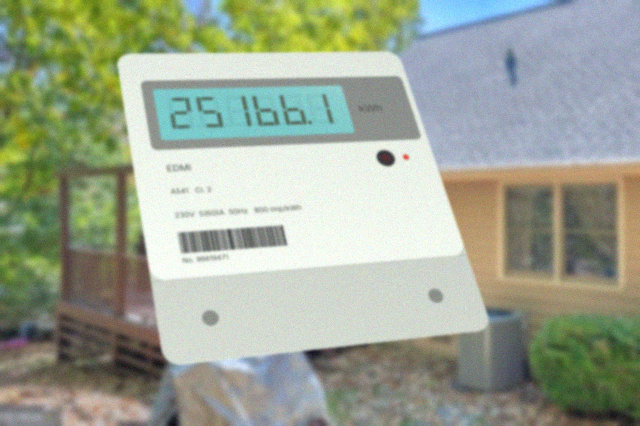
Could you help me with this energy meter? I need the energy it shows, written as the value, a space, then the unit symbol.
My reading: 25166.1 kWh
